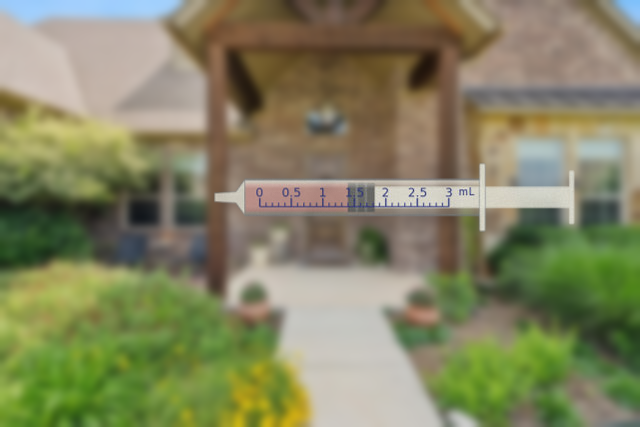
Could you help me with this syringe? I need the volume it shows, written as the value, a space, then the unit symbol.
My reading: 1.4 mL
